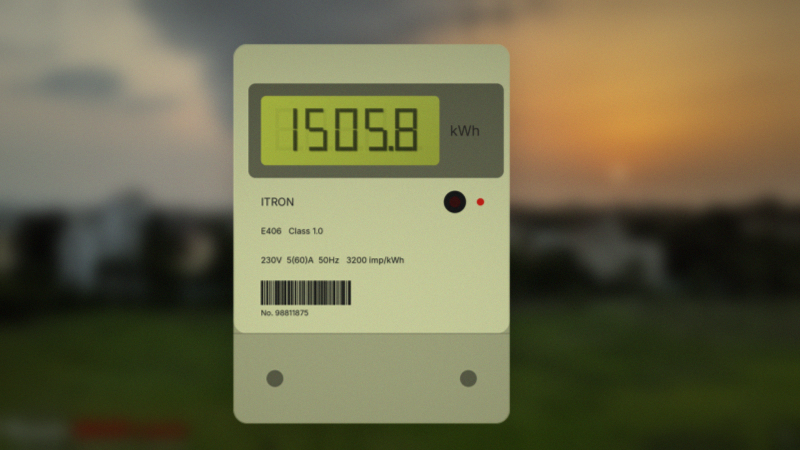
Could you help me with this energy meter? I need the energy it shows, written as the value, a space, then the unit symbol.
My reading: 1505.8 kWh
